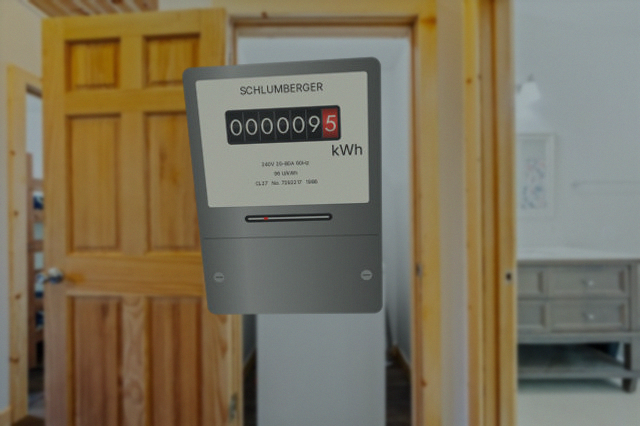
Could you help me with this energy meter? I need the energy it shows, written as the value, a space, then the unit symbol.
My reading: 9.5 kWh
